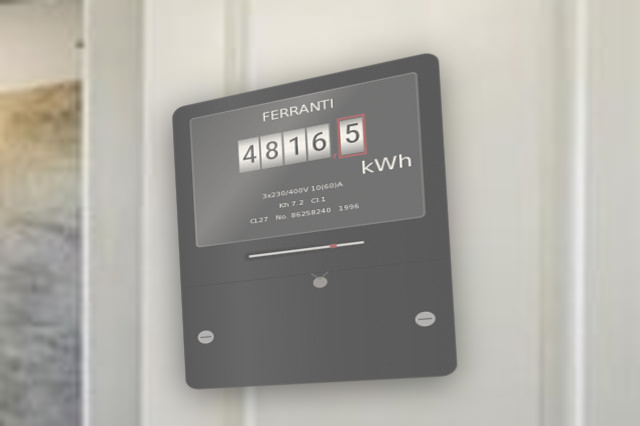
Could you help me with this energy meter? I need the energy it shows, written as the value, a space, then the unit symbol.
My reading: 4816.5 kWh
